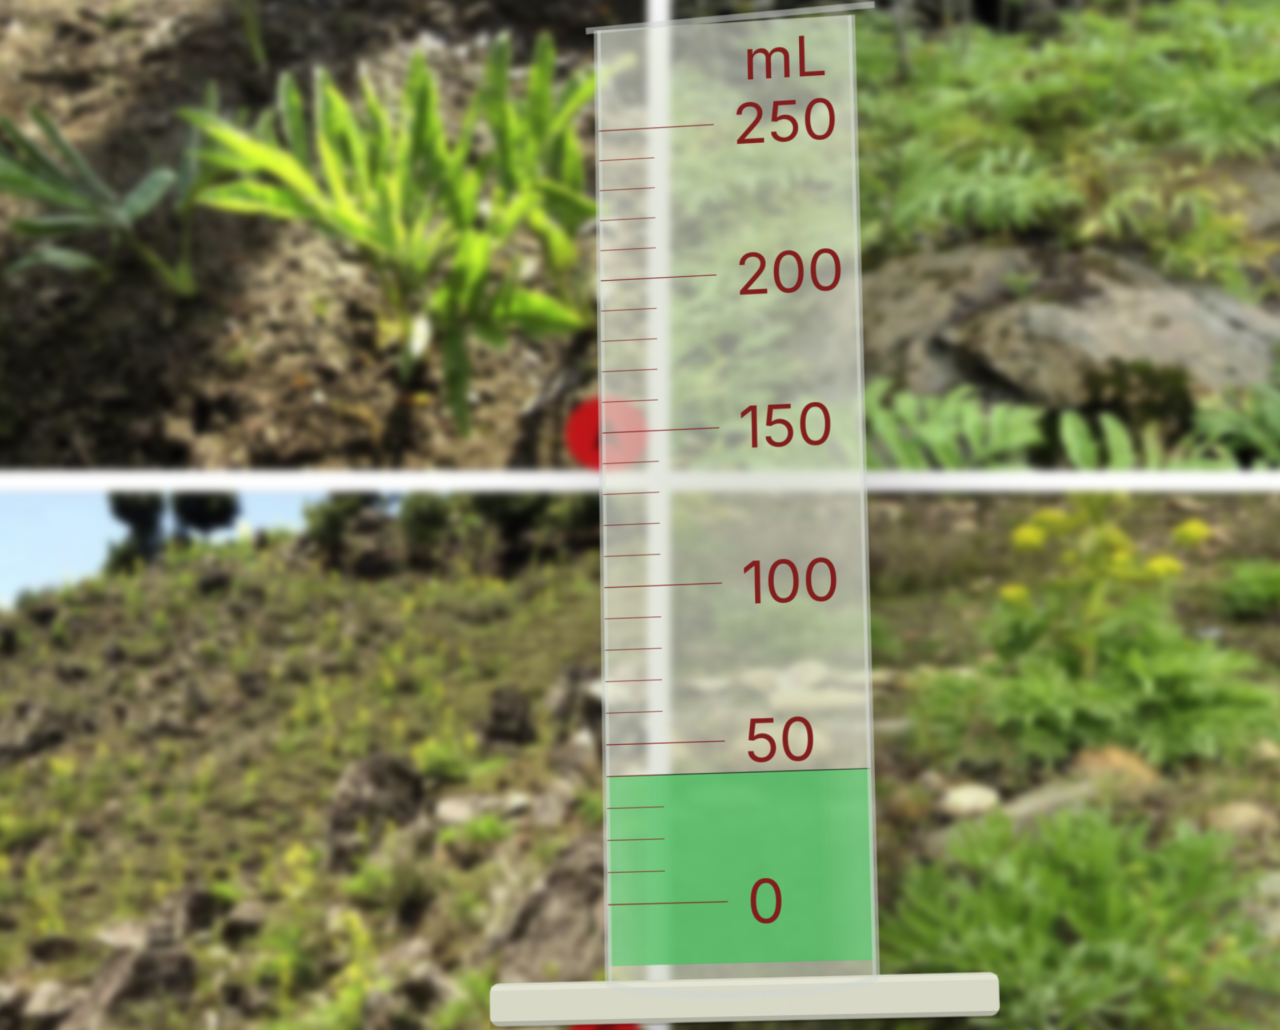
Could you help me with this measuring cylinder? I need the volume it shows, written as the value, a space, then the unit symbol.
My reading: 40 mL
